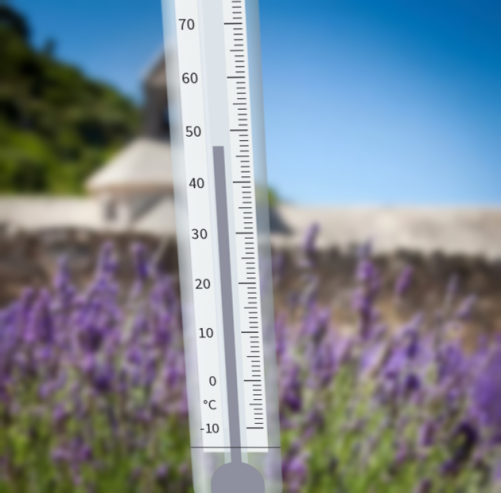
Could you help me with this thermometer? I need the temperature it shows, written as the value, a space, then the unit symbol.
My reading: 47 °C
